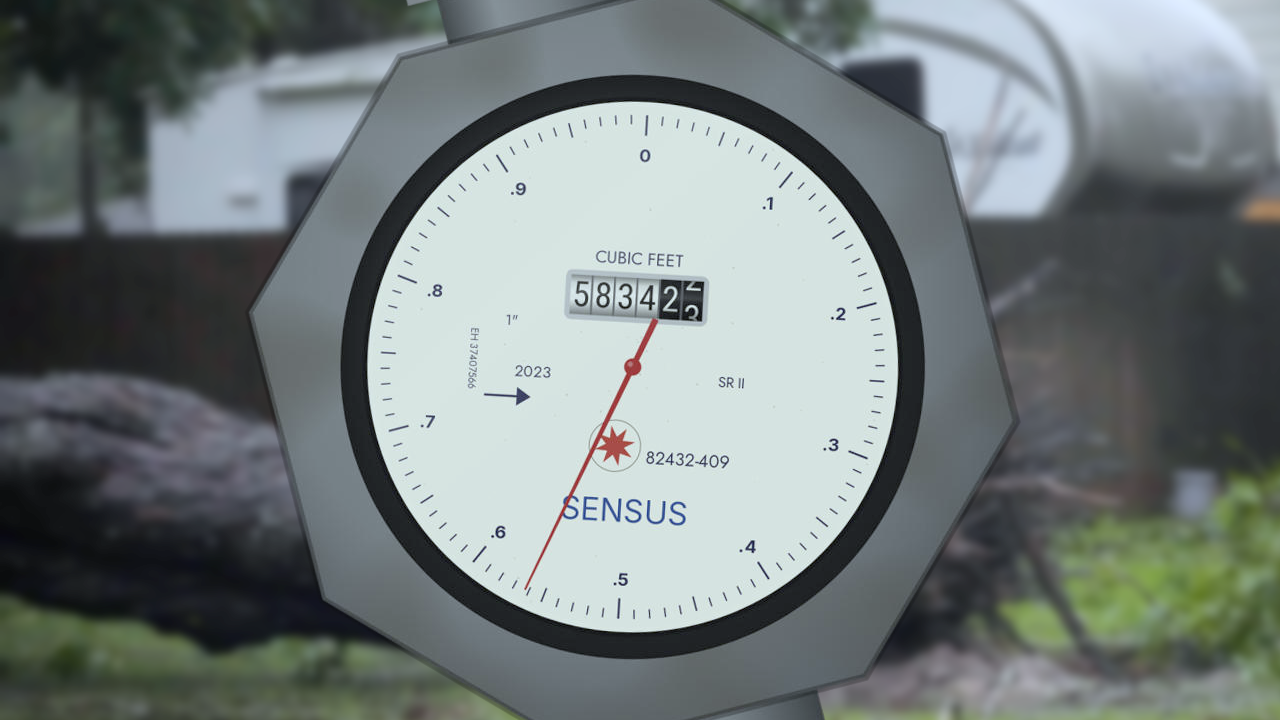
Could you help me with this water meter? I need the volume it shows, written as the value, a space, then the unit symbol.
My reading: 583422.56 ft³
